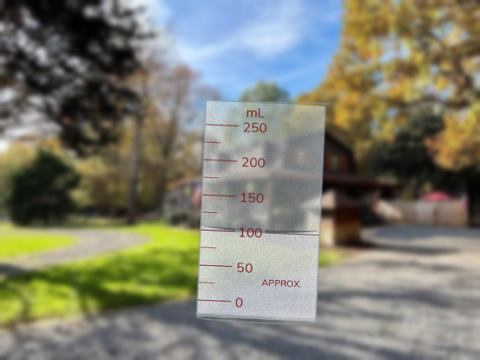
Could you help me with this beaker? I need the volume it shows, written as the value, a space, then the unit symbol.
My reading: 100 mL
